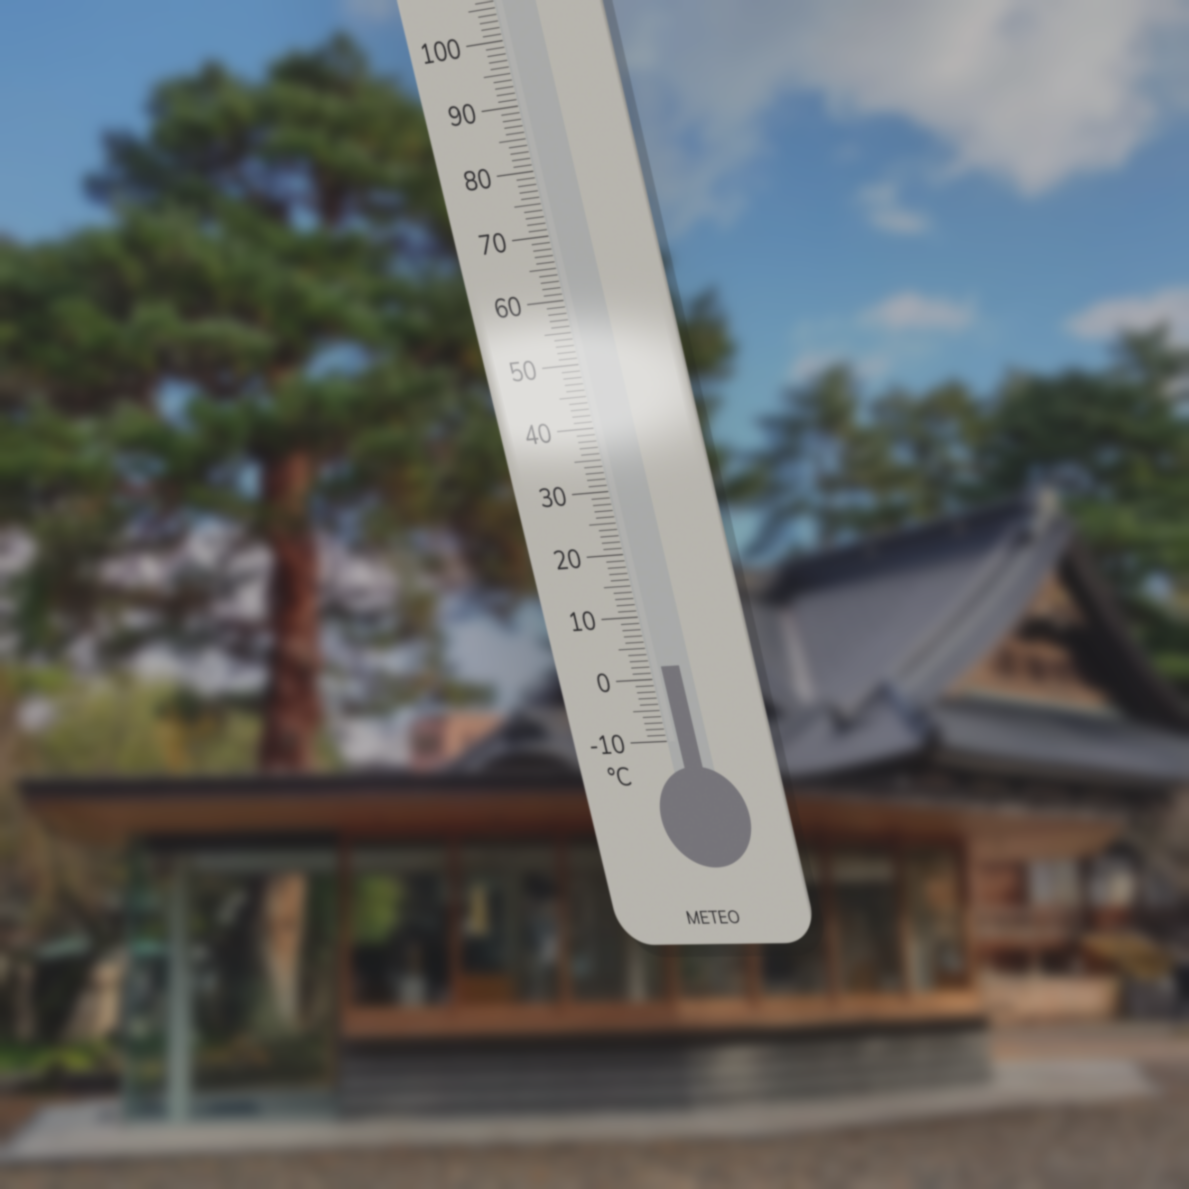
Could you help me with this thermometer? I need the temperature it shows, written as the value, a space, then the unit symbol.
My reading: 2 °C
